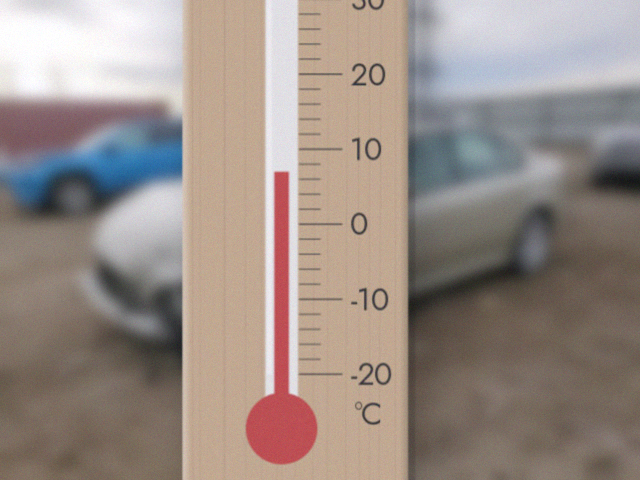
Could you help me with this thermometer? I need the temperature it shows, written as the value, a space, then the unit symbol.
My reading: 7 °C
